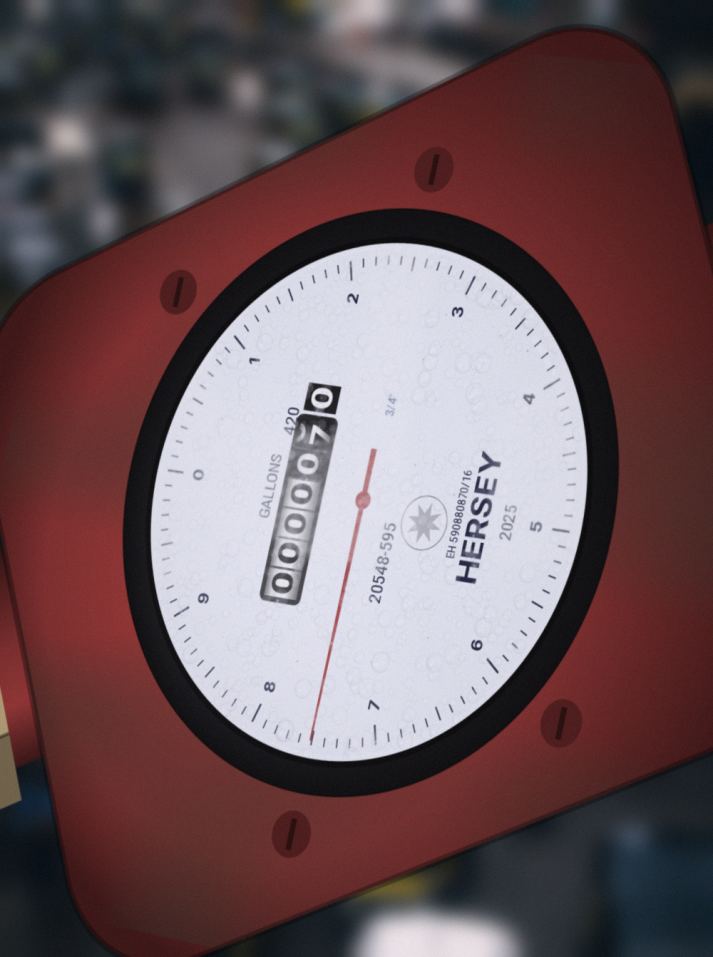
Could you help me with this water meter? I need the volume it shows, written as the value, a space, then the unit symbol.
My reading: 67.5 gal
